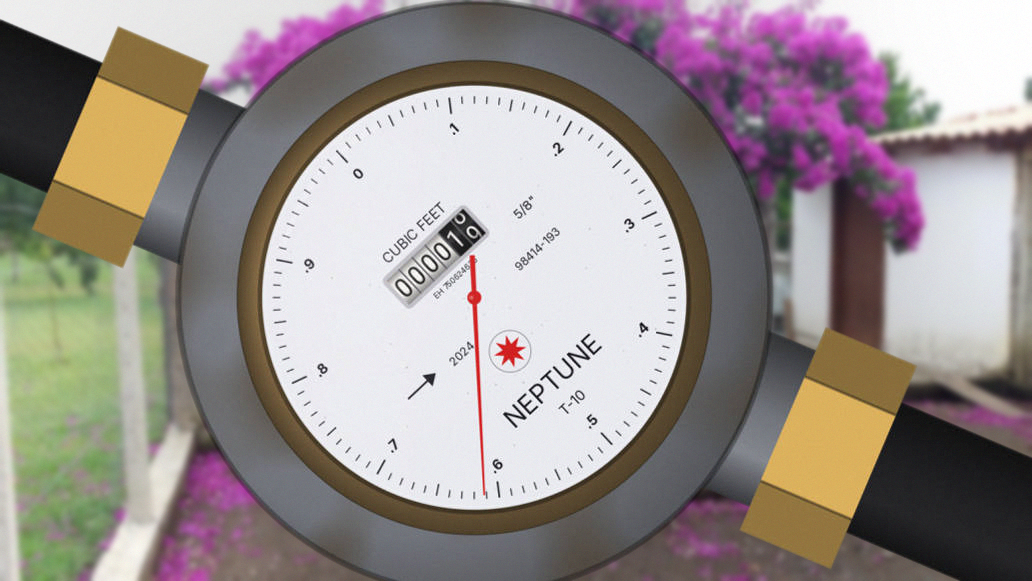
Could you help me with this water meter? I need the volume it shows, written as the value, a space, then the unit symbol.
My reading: 18.61 ft³
